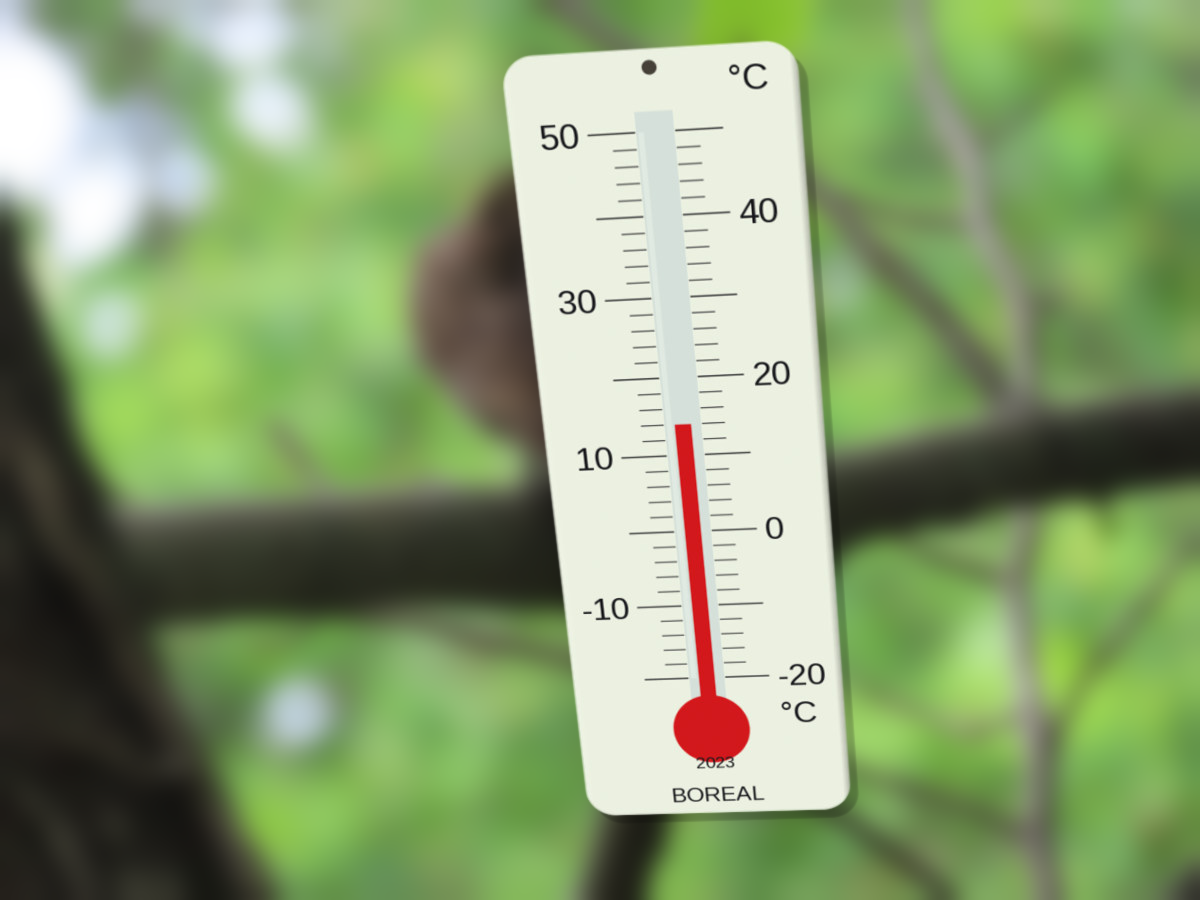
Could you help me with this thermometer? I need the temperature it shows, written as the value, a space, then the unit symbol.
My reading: 14 °C
